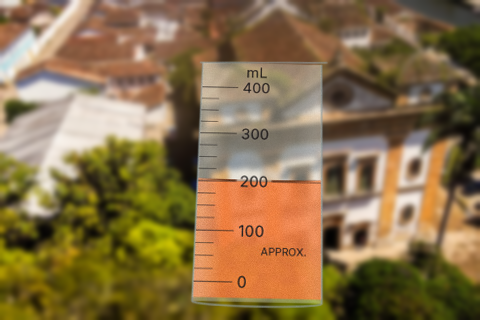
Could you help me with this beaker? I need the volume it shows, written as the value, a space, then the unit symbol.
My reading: 200 mL
